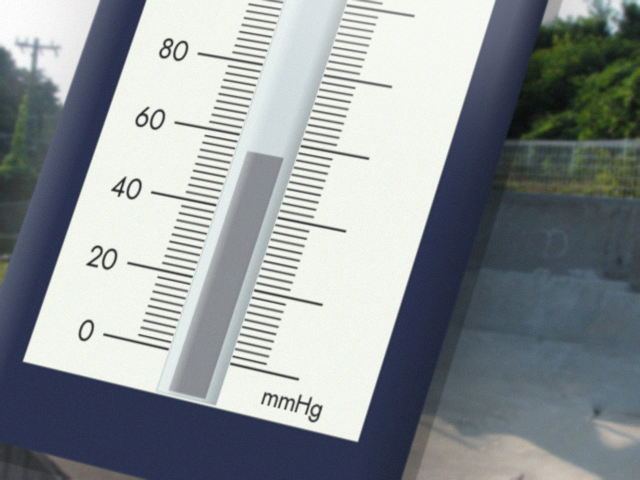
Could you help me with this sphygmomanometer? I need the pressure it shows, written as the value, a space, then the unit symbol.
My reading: 56 mmHg
